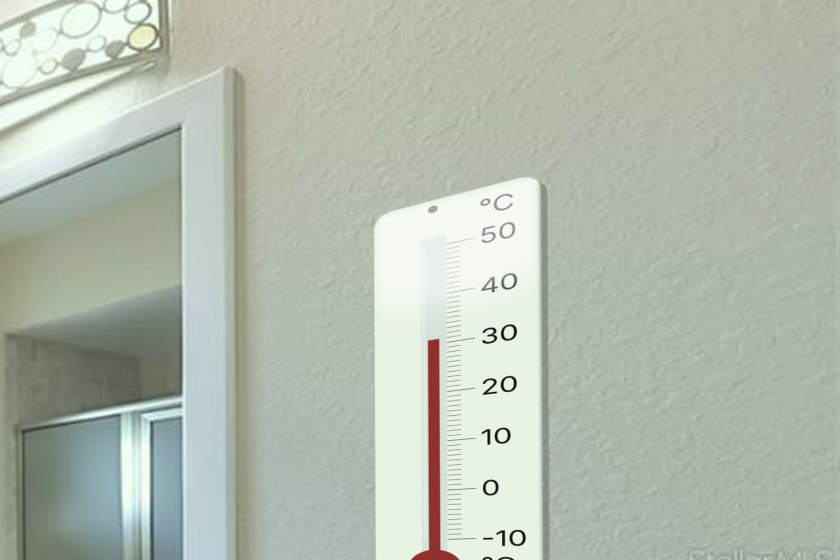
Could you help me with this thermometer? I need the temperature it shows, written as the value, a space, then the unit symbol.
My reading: 31 °C
